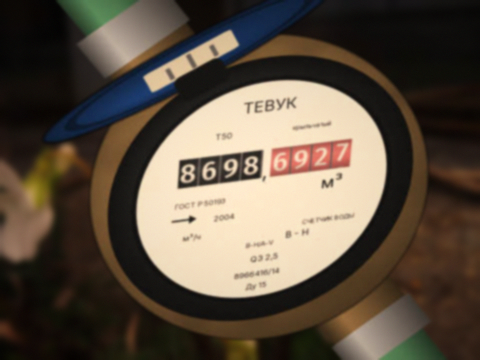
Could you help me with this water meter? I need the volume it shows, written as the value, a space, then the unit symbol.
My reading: 8698.6927 m³
